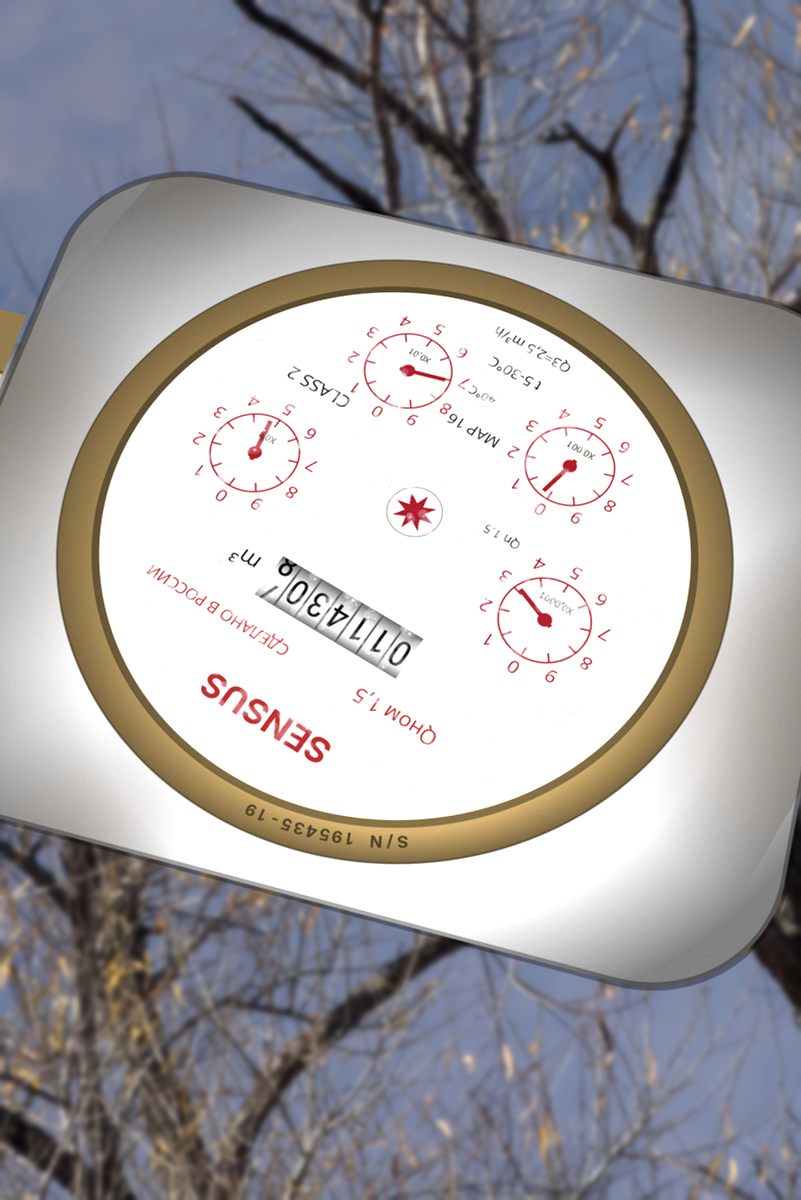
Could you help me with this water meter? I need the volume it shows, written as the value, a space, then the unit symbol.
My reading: 114307.4703 m³
